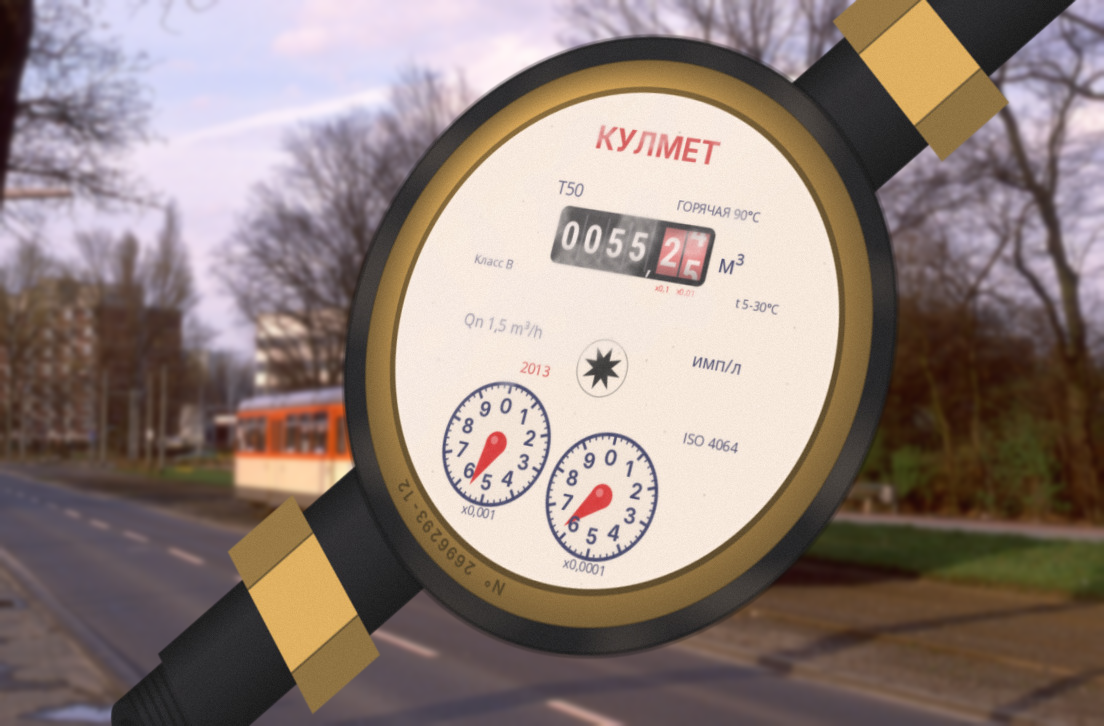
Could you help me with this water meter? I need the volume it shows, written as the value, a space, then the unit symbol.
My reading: 55.2456 m³
